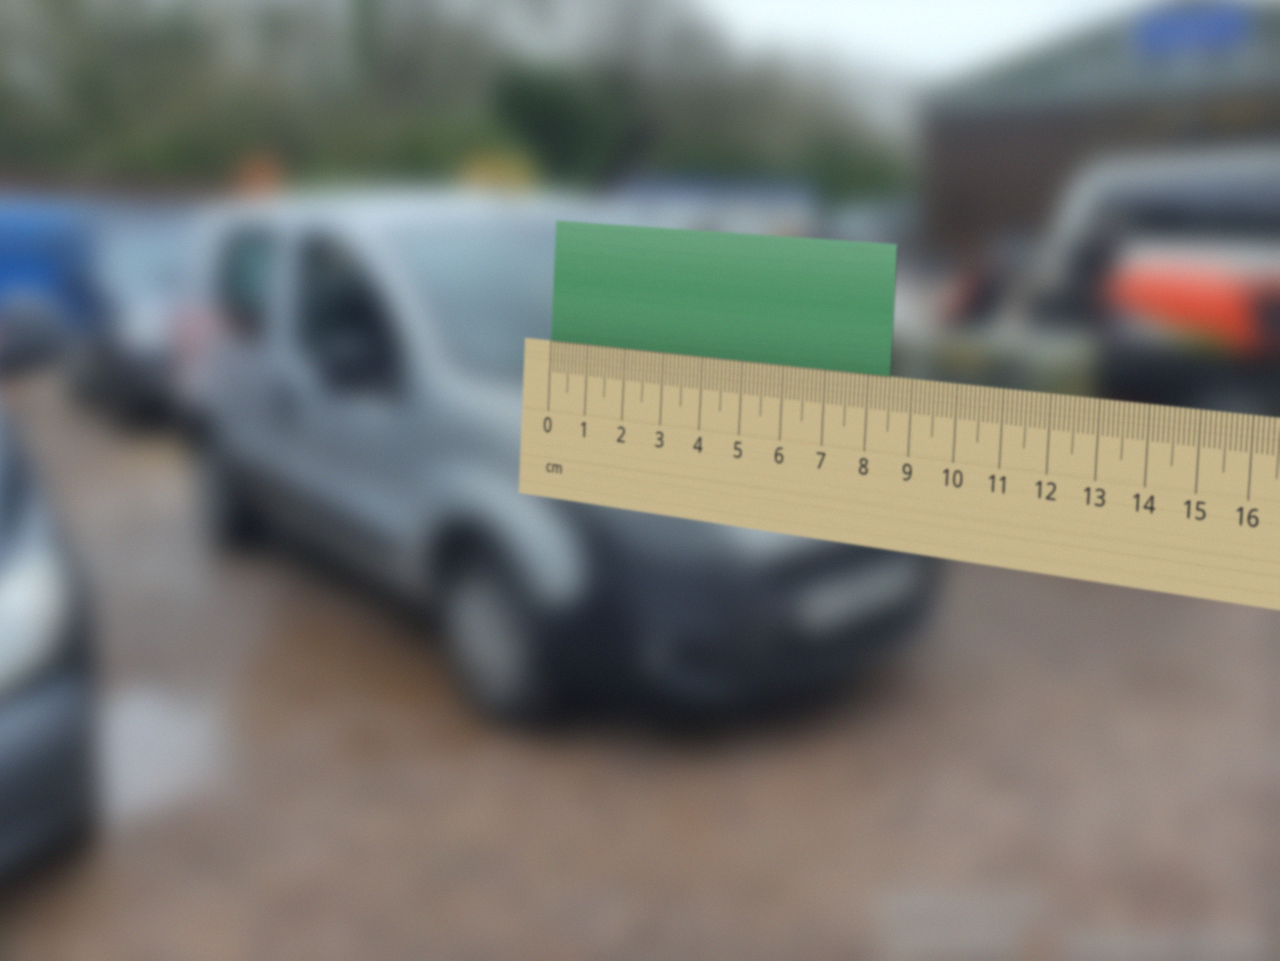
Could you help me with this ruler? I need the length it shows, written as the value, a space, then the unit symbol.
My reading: 8.5 cm
